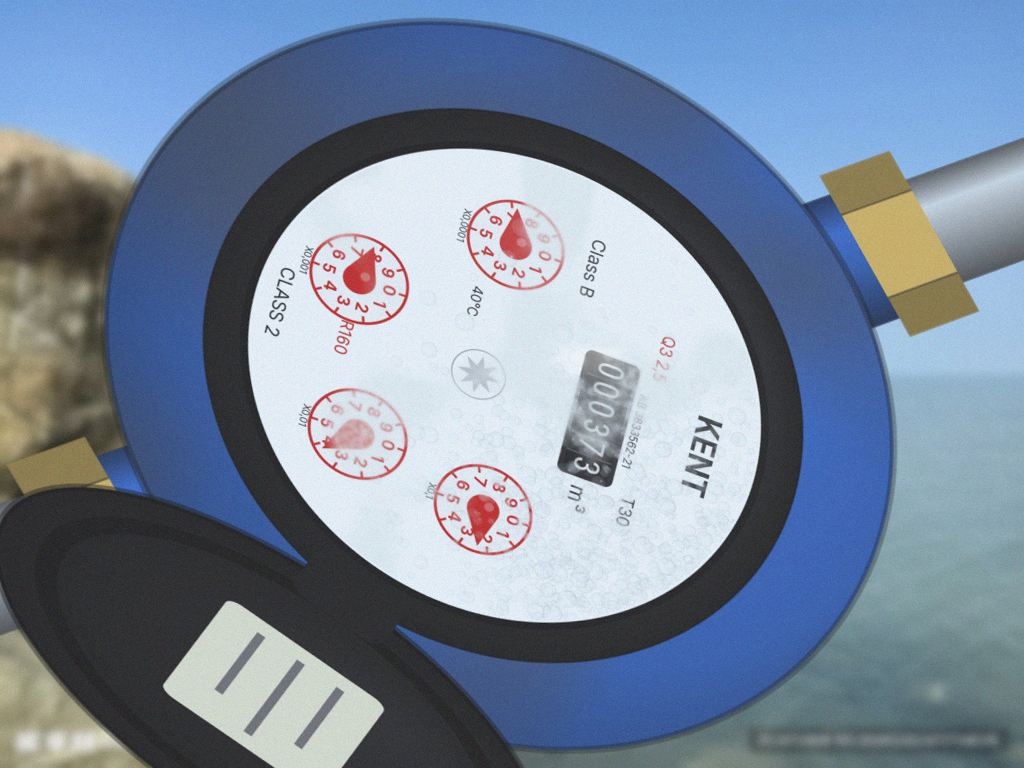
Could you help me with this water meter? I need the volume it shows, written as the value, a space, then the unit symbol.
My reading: 373.2377 m³
